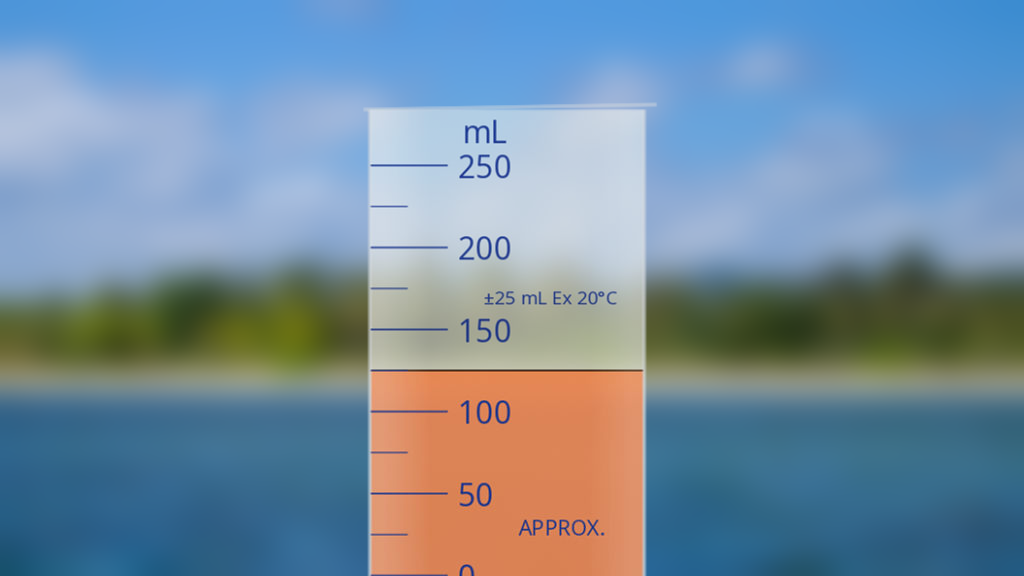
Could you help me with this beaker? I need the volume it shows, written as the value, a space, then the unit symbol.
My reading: 125 mL
